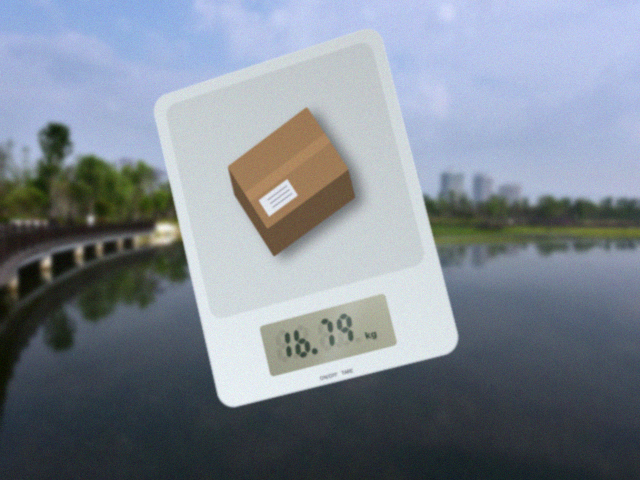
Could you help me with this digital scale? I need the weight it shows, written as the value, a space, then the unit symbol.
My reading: 16.79 kg
